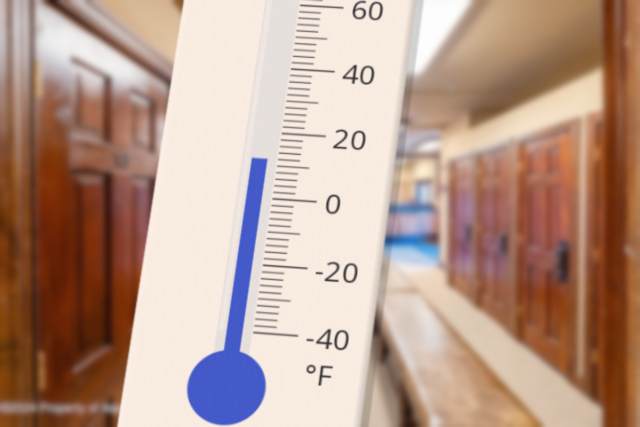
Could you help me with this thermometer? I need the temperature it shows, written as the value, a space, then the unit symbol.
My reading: 12 °F
